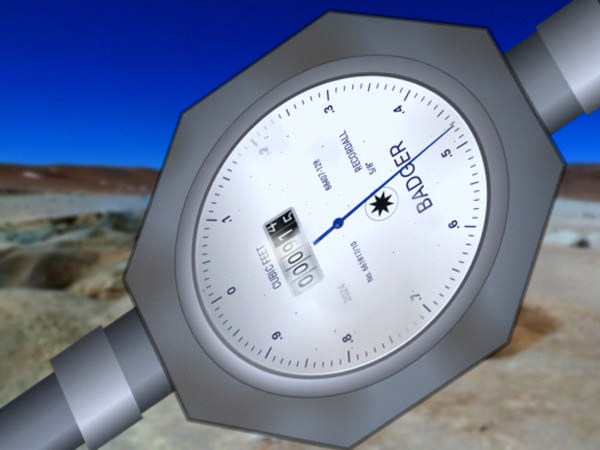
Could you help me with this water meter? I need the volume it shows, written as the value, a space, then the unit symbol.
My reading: 914.47 ft³
